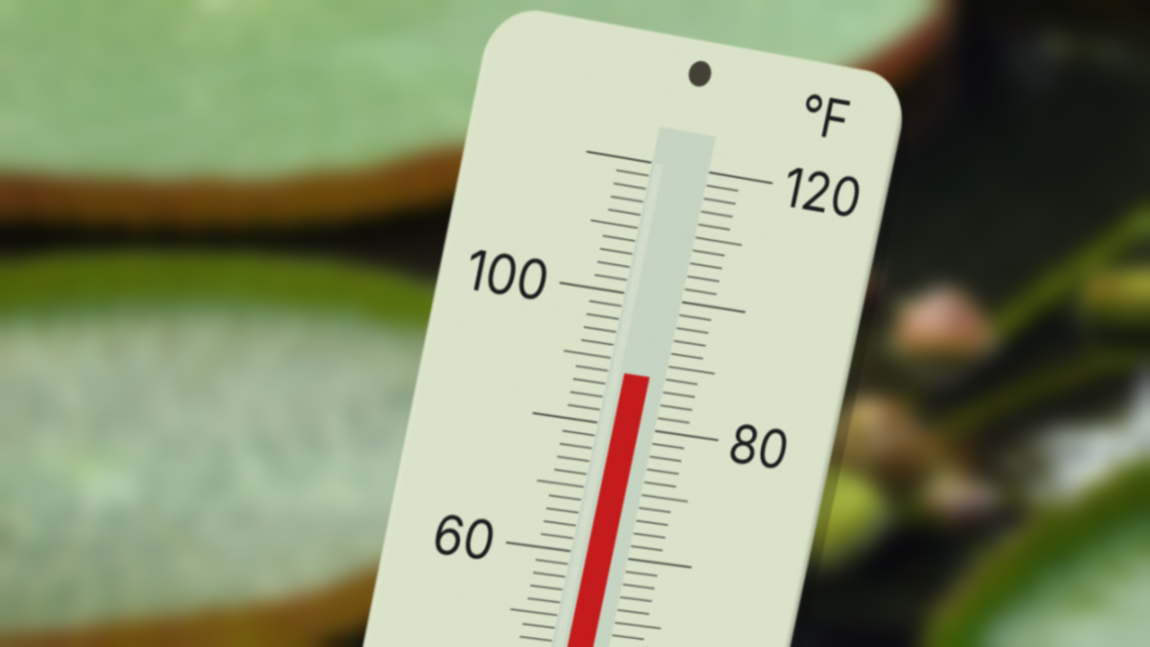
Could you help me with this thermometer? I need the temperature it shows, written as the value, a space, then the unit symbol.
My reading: 88 °F
